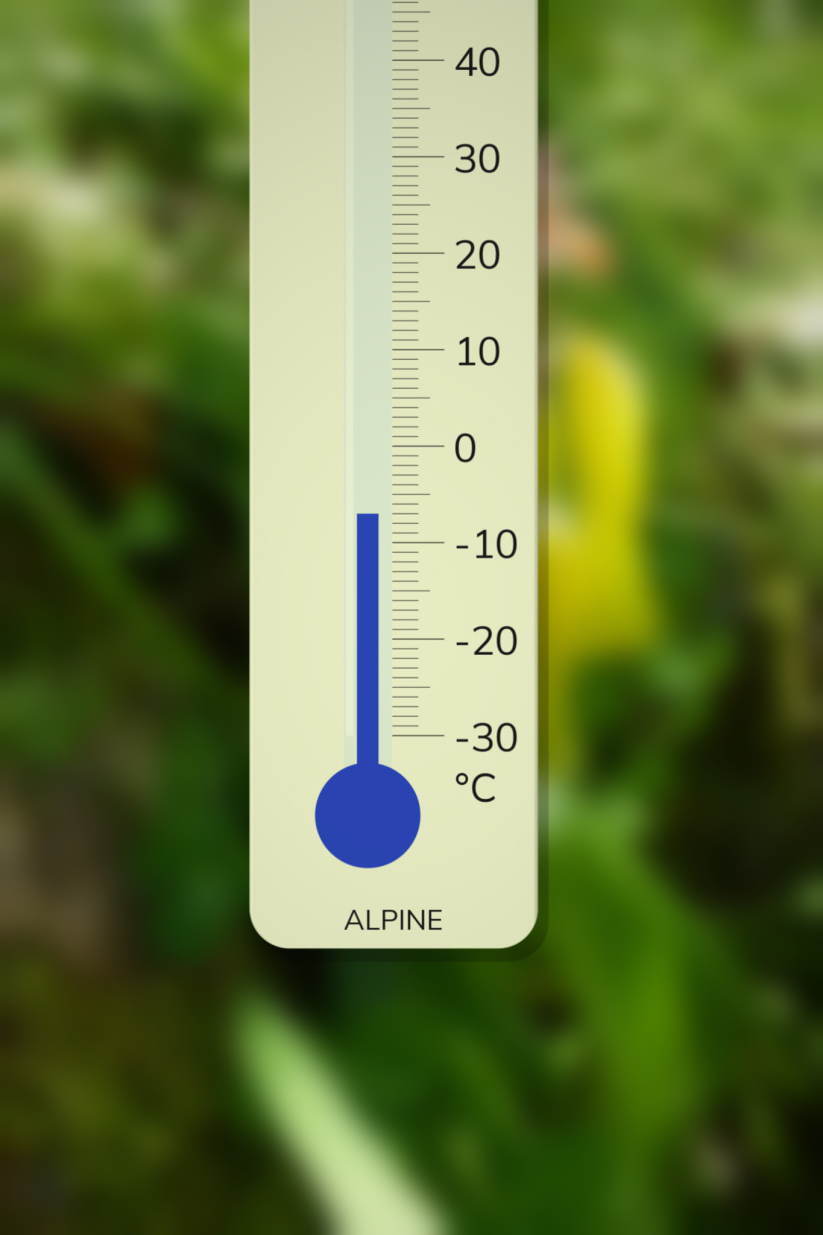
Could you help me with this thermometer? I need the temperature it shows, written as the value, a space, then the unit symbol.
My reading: -7 °C
